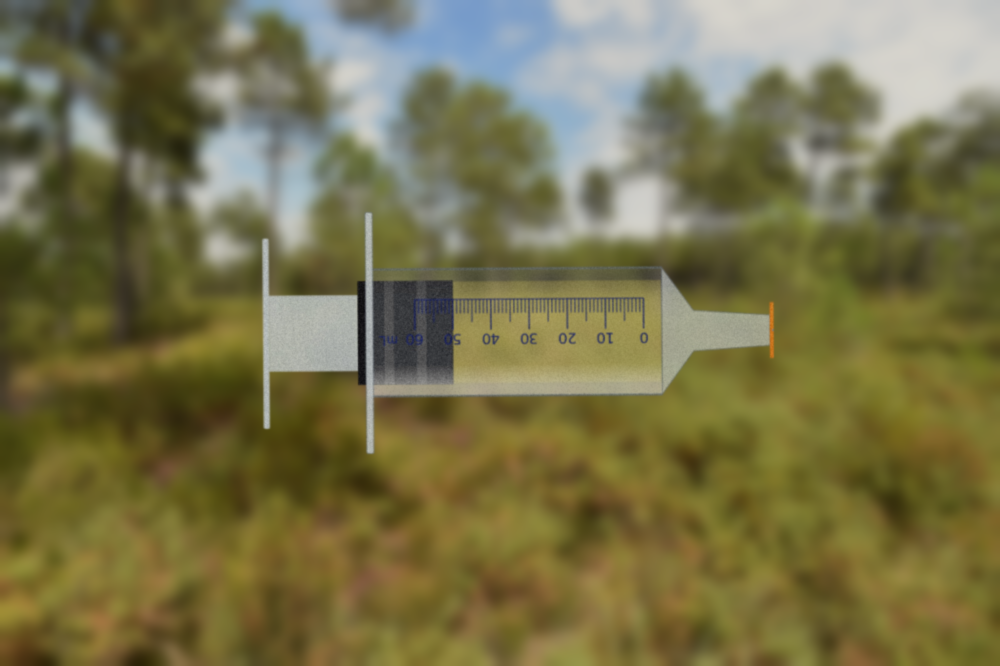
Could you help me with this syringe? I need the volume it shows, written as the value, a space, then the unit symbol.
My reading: 50 mL
